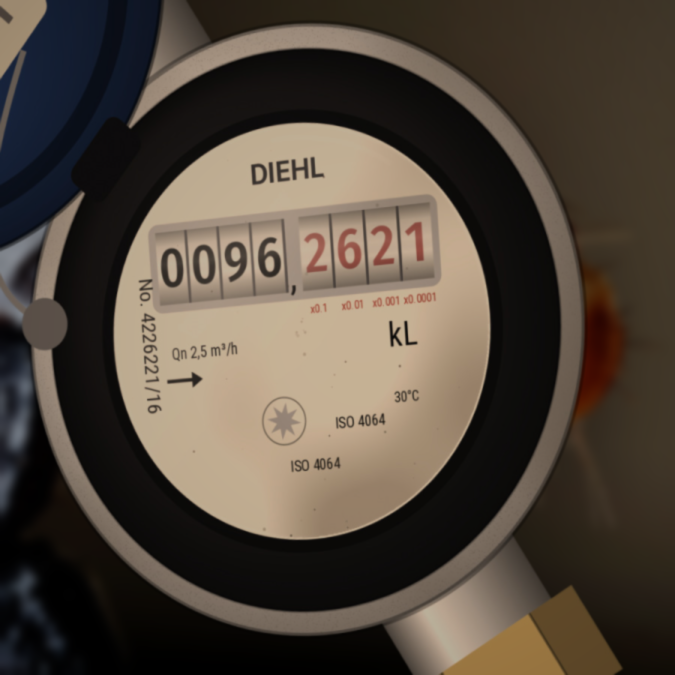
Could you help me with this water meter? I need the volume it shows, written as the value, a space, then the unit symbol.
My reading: 96.2621 kL
